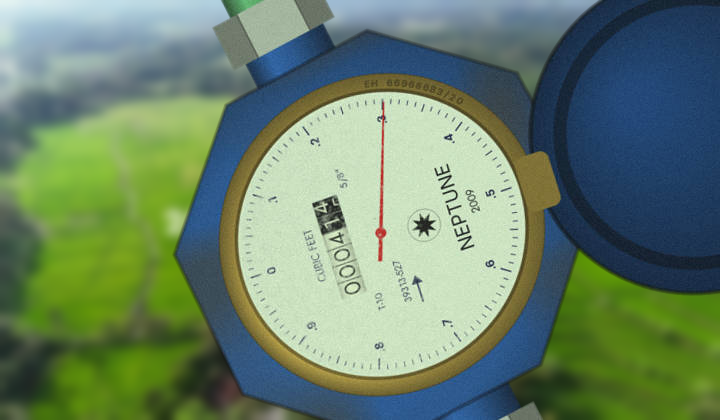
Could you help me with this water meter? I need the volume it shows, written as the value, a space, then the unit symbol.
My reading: 414.30 ft³
